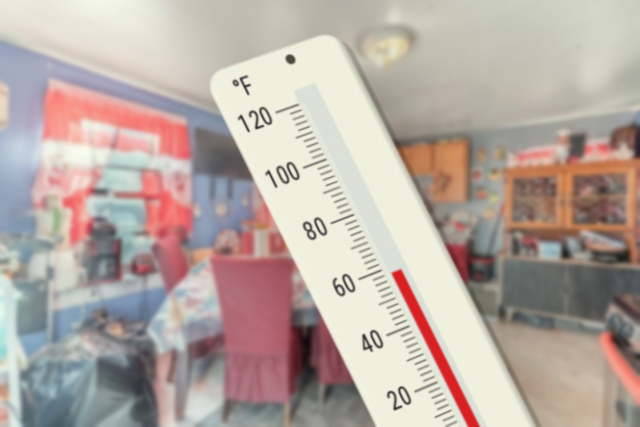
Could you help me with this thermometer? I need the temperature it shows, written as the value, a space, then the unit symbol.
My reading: 58 °F
